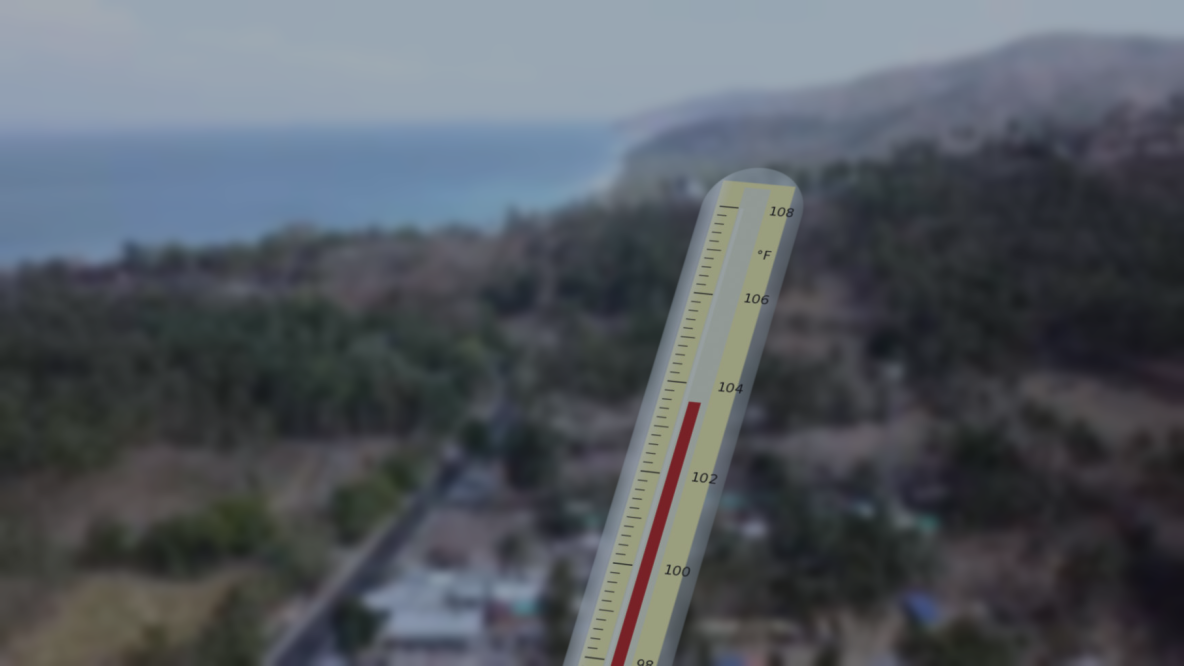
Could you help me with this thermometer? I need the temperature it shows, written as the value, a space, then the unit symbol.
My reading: 103.6 °F
